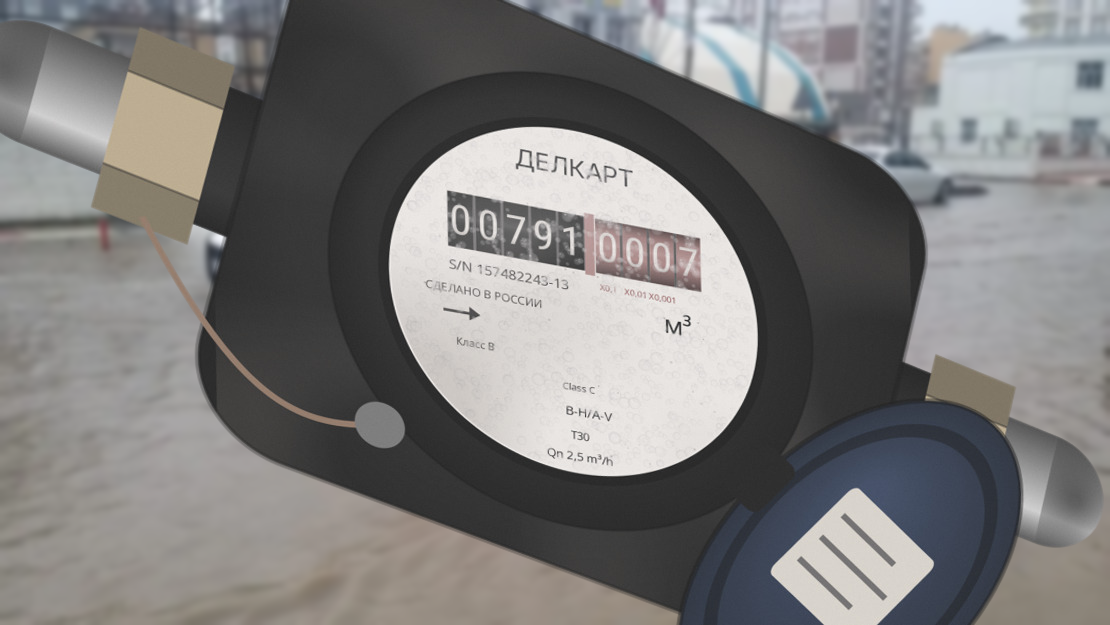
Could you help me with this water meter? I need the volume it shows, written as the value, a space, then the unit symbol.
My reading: 791.0007 m³
